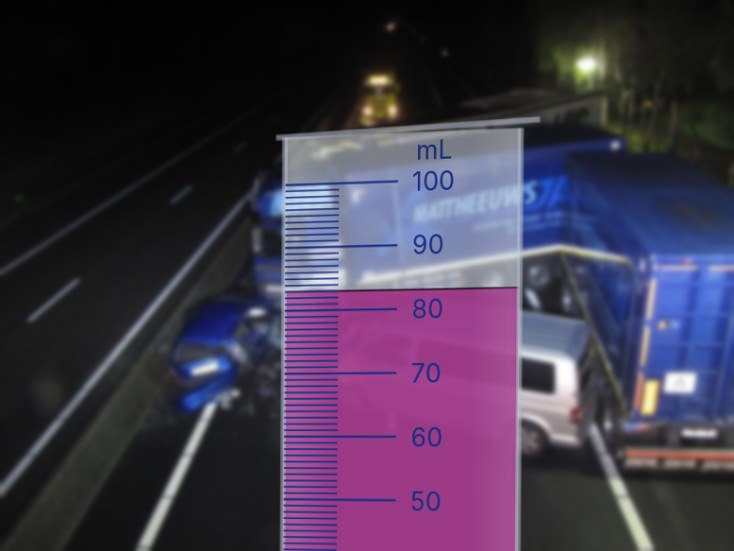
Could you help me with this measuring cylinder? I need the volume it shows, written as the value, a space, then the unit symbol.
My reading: 83 mL
